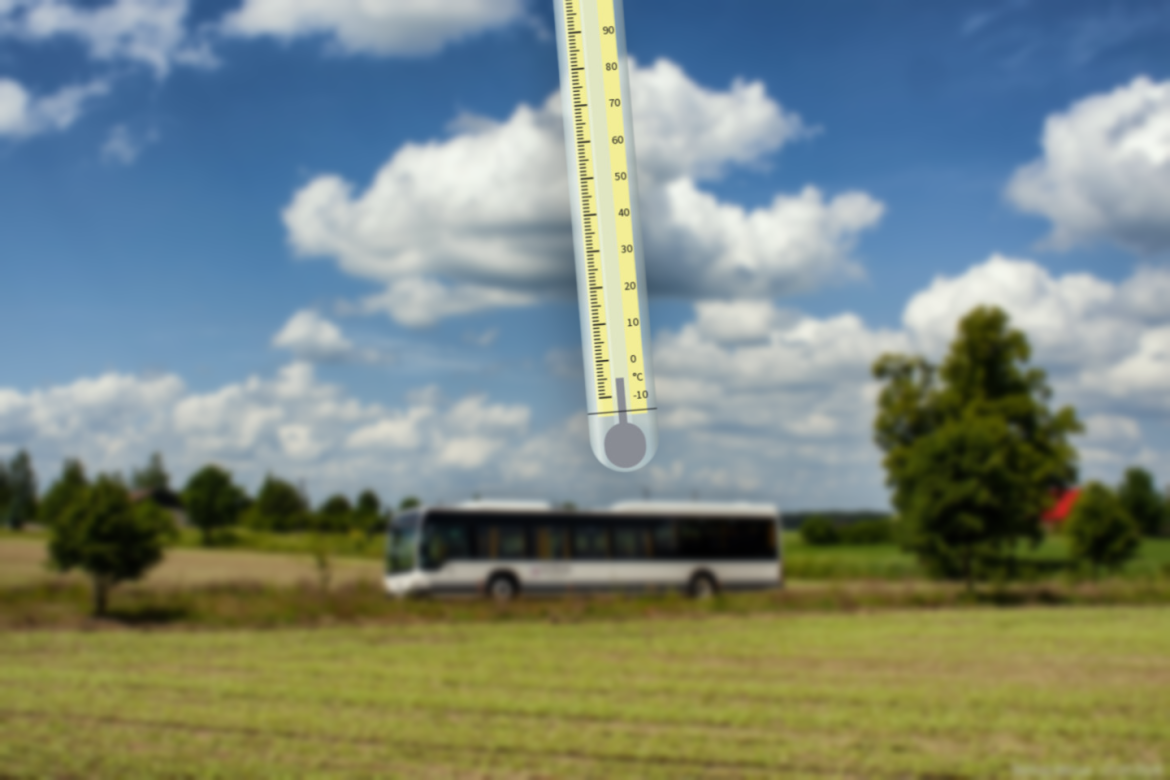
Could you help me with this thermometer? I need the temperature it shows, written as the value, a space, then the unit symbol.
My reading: -5 °C
